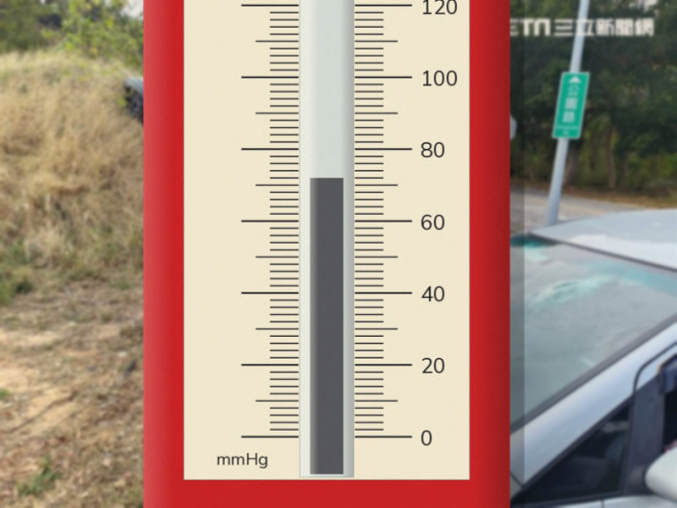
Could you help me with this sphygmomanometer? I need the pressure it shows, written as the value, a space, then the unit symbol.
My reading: 72 mmHg
